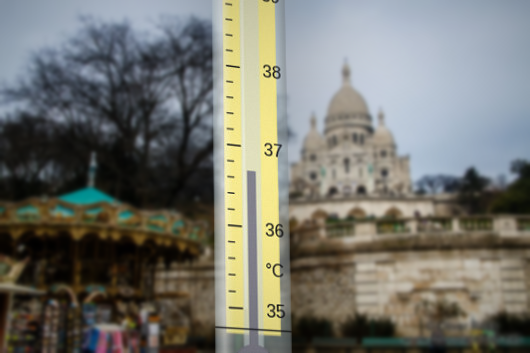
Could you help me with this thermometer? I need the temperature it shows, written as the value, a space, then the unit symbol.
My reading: 36.7 °C
